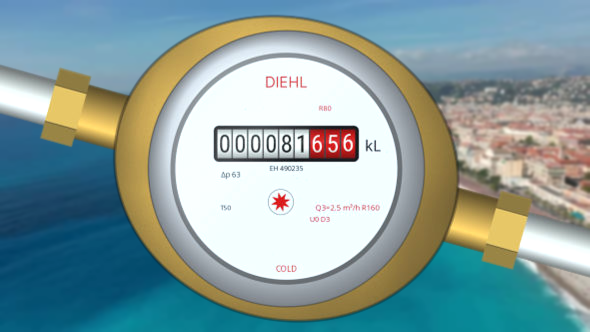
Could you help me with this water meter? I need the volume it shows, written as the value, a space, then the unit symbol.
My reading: 81.656 kL
